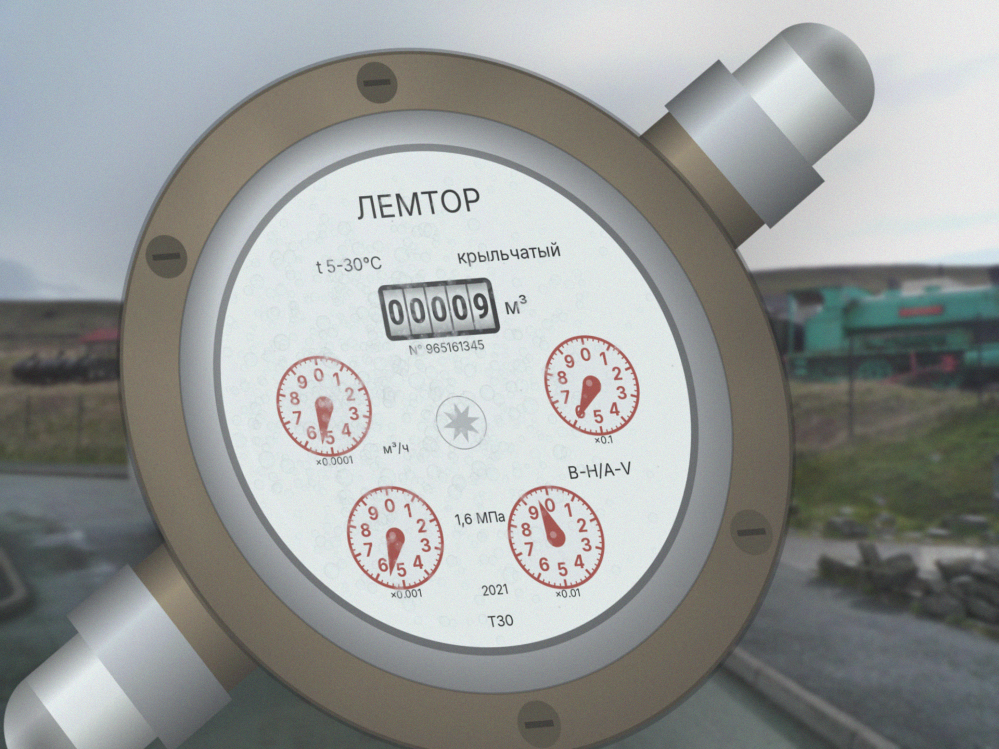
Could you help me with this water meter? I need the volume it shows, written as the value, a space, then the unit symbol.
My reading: 9.5955 m³
